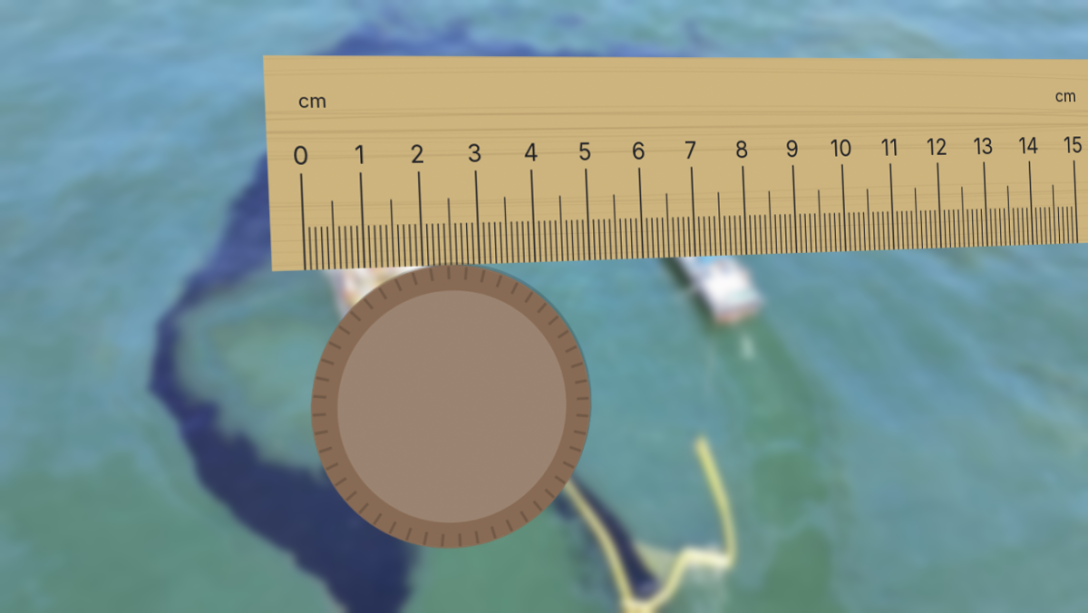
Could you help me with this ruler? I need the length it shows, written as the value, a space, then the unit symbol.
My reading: 4.9 cm
